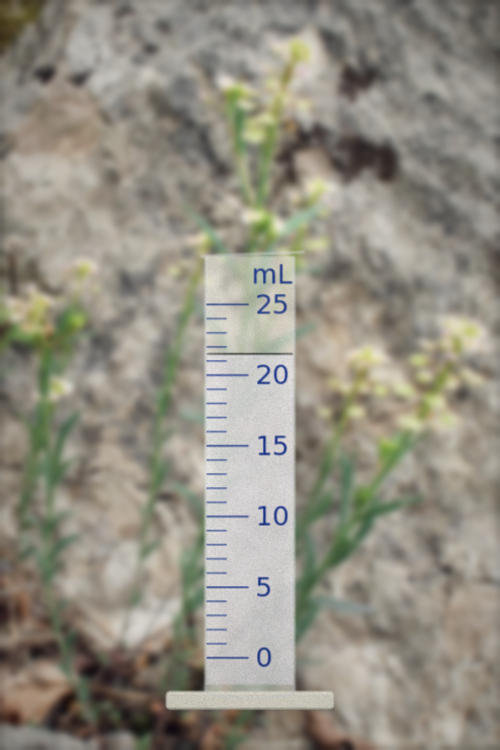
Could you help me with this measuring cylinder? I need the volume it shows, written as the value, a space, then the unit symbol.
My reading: 21.5 mL
